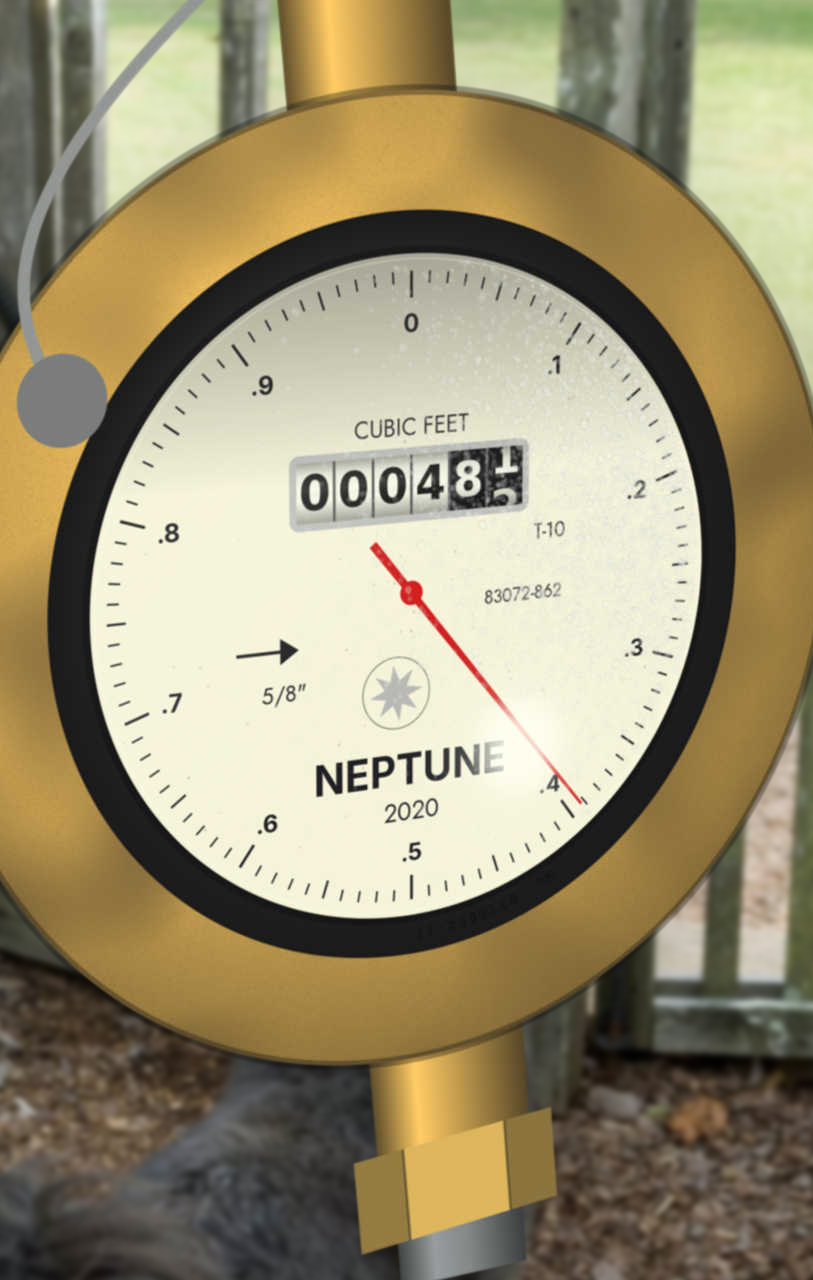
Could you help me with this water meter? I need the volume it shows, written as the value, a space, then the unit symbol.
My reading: 481.39 ft³
